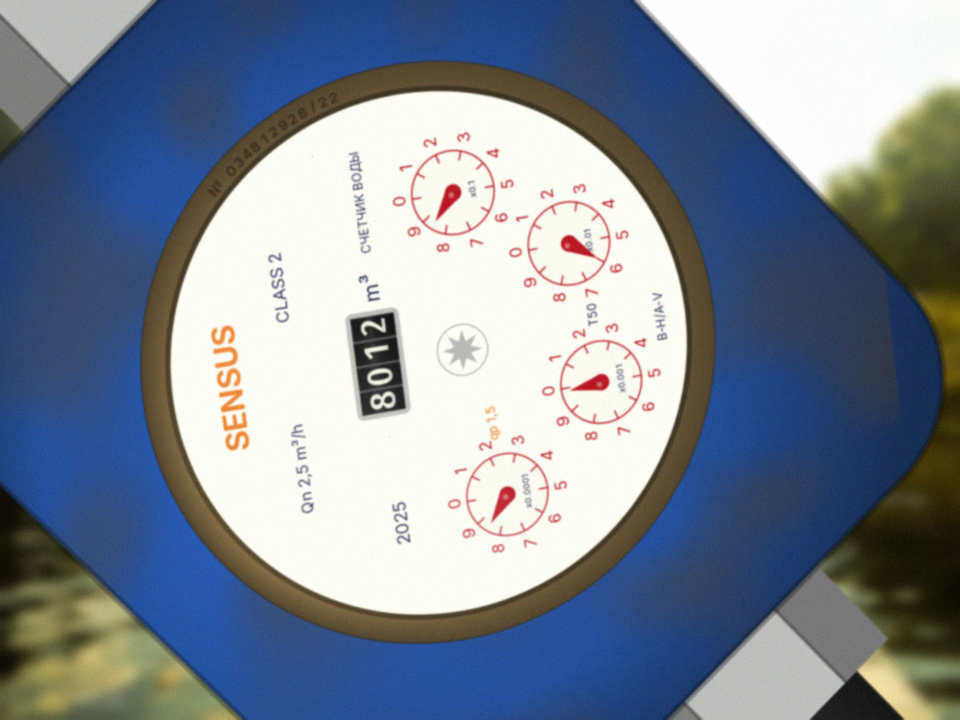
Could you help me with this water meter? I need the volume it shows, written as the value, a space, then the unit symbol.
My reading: 8012.8598 m³
